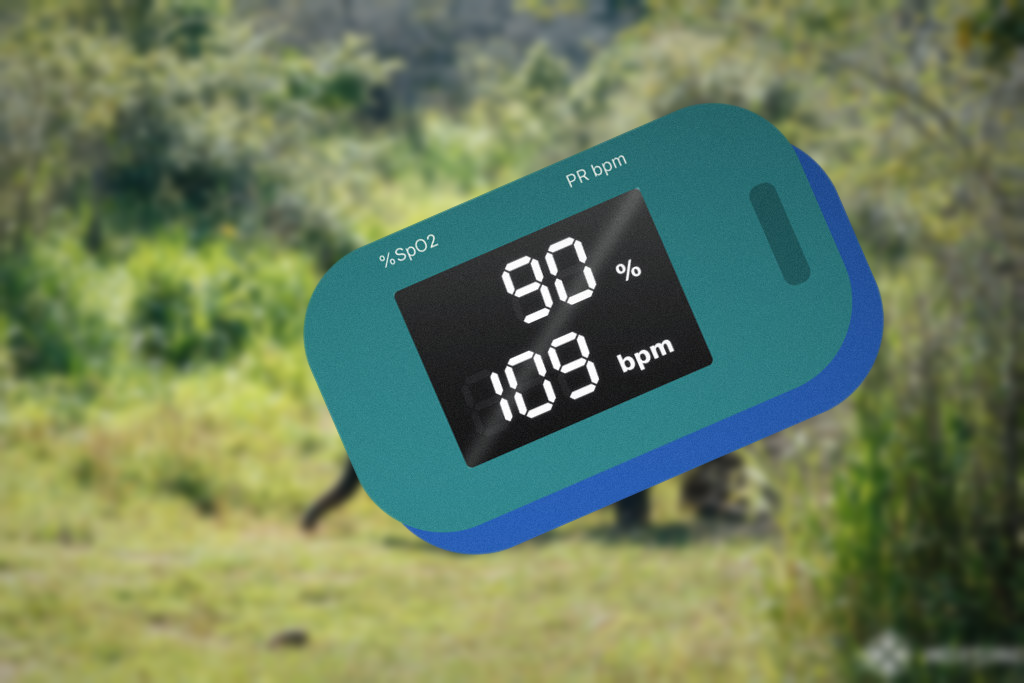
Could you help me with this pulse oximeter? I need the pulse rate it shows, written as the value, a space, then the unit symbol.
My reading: 109 bpm
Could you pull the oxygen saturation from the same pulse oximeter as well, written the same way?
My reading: 90 %
